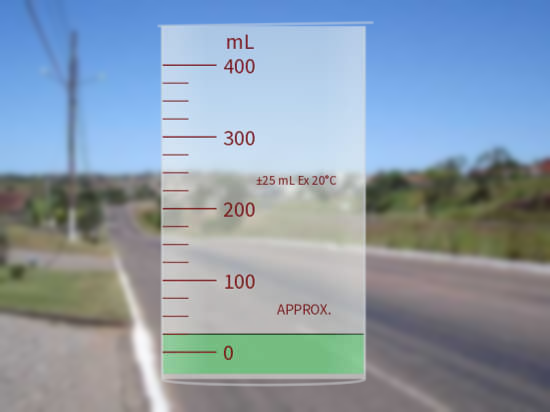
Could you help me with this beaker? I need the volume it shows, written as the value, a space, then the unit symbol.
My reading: 25 mL
